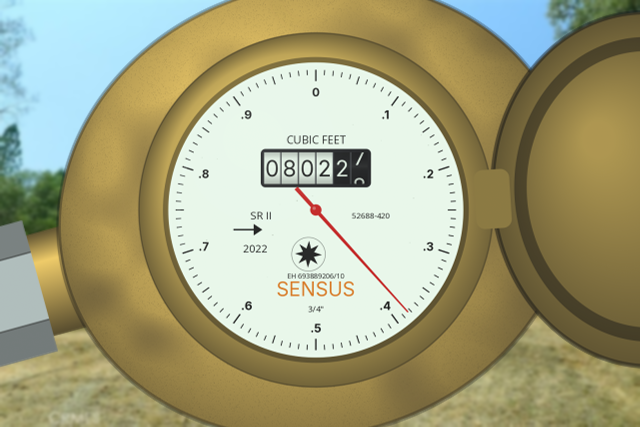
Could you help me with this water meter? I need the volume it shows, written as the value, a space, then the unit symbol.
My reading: 80227.38 ft³
